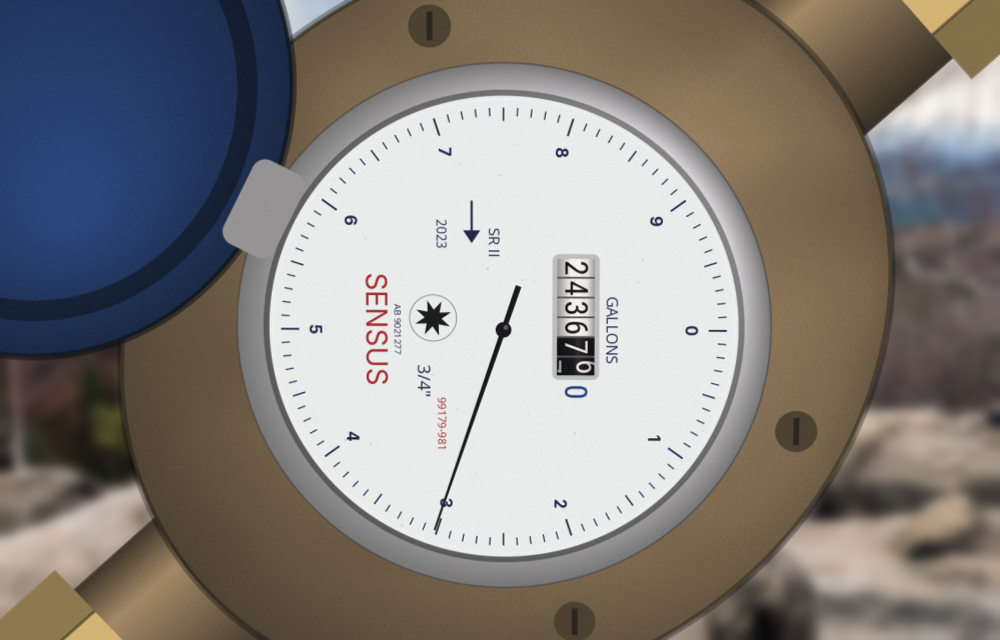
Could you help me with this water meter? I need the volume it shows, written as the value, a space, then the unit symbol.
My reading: 2436763.0 gal
